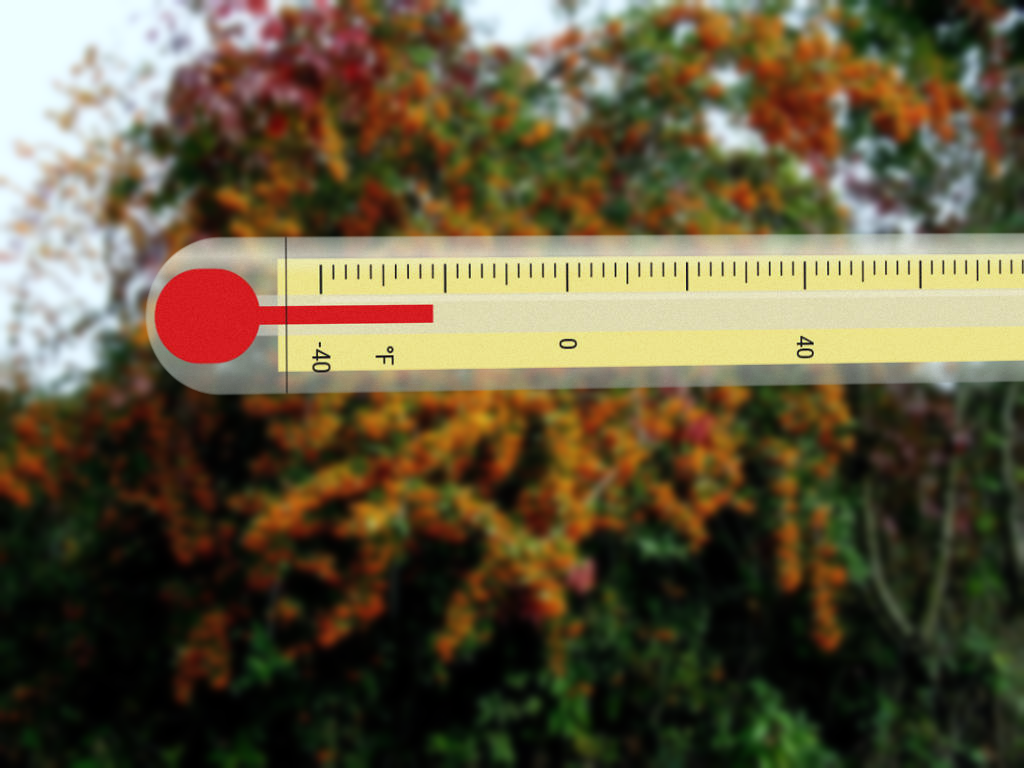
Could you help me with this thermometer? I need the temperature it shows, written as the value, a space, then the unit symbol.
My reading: -22 °F
